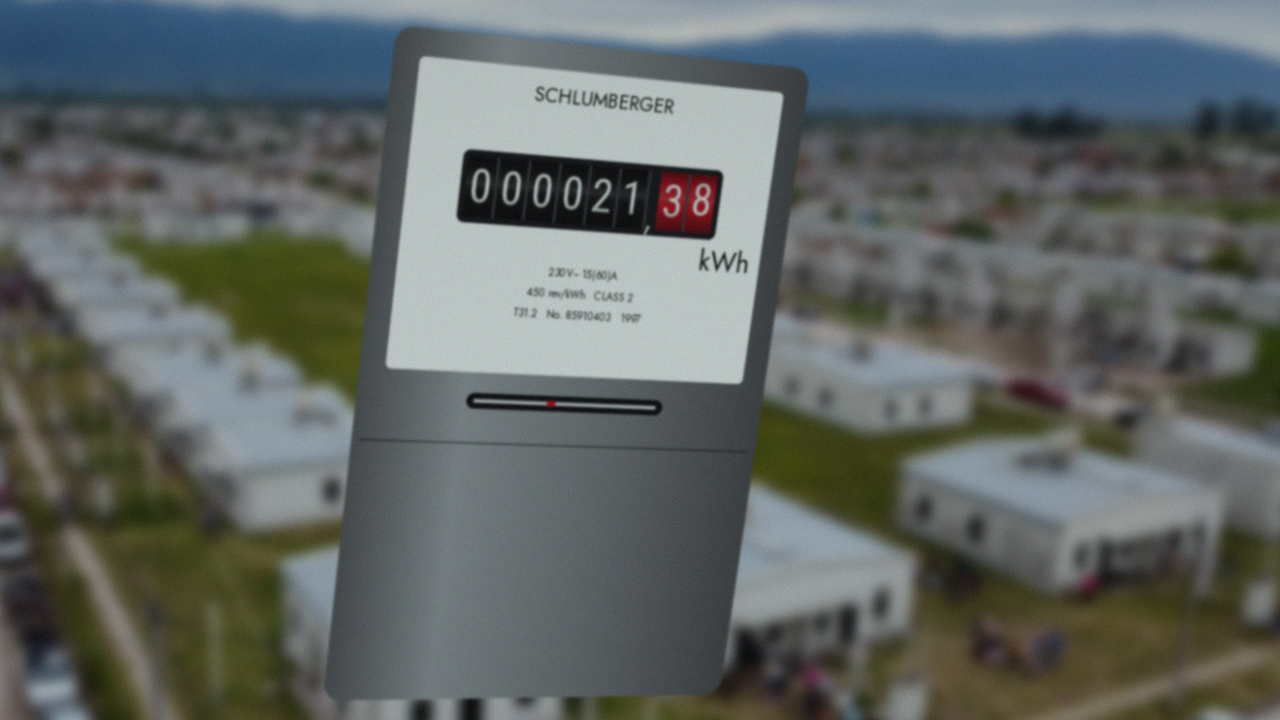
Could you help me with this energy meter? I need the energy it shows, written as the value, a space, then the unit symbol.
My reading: 21.38 kWh
